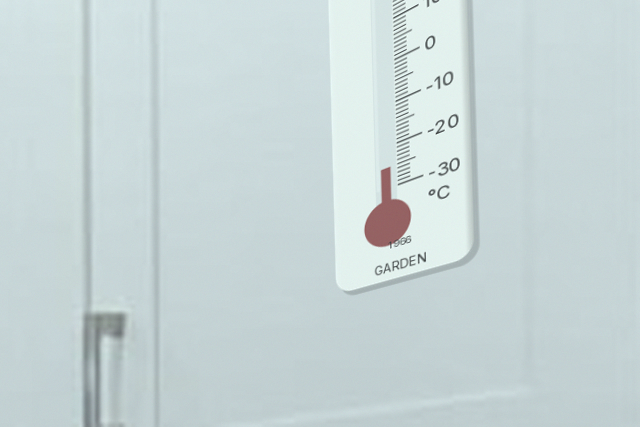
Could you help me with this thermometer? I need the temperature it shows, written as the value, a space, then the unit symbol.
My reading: -25 °C
